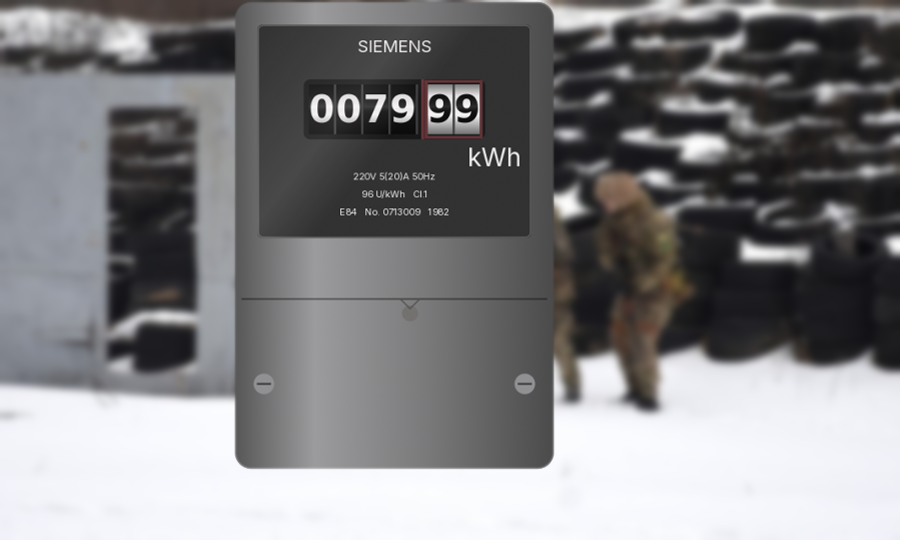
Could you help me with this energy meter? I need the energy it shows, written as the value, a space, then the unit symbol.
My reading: 79.99 kWh
